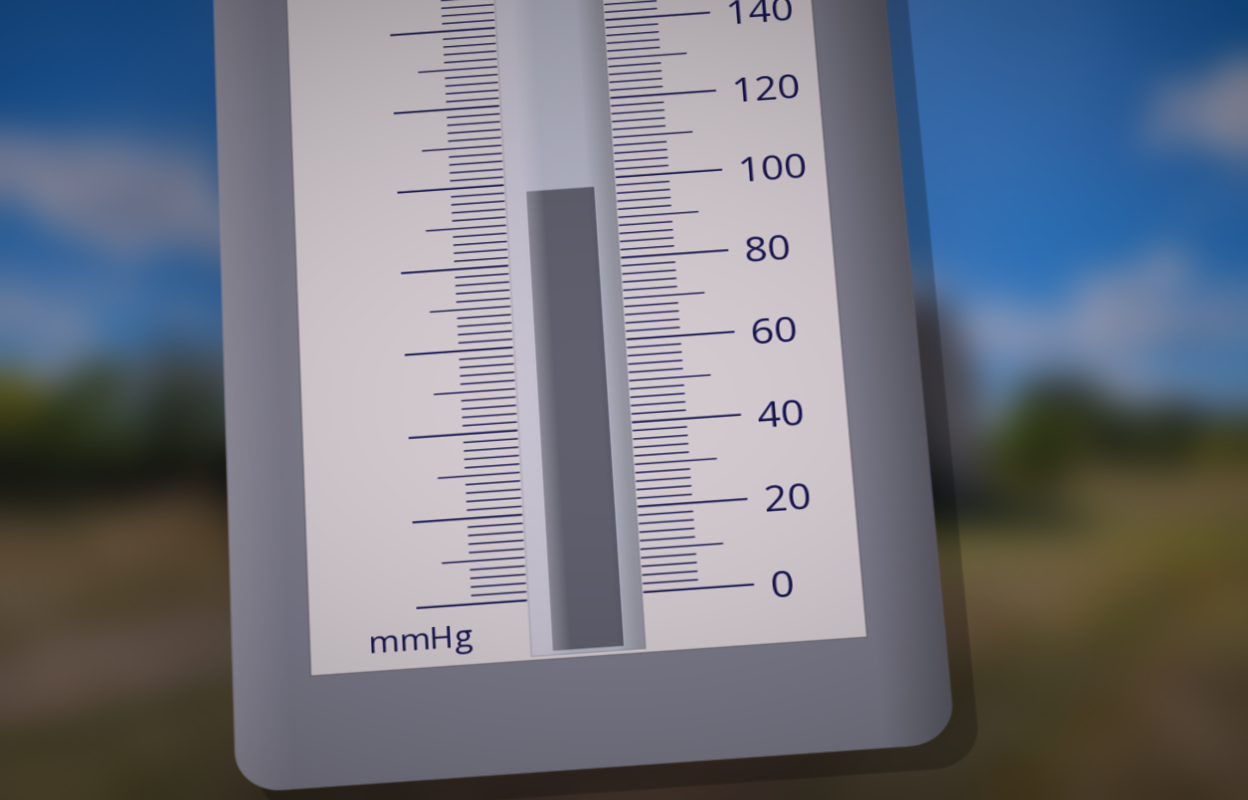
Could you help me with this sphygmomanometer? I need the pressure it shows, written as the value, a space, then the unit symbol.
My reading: 98 mmHg
